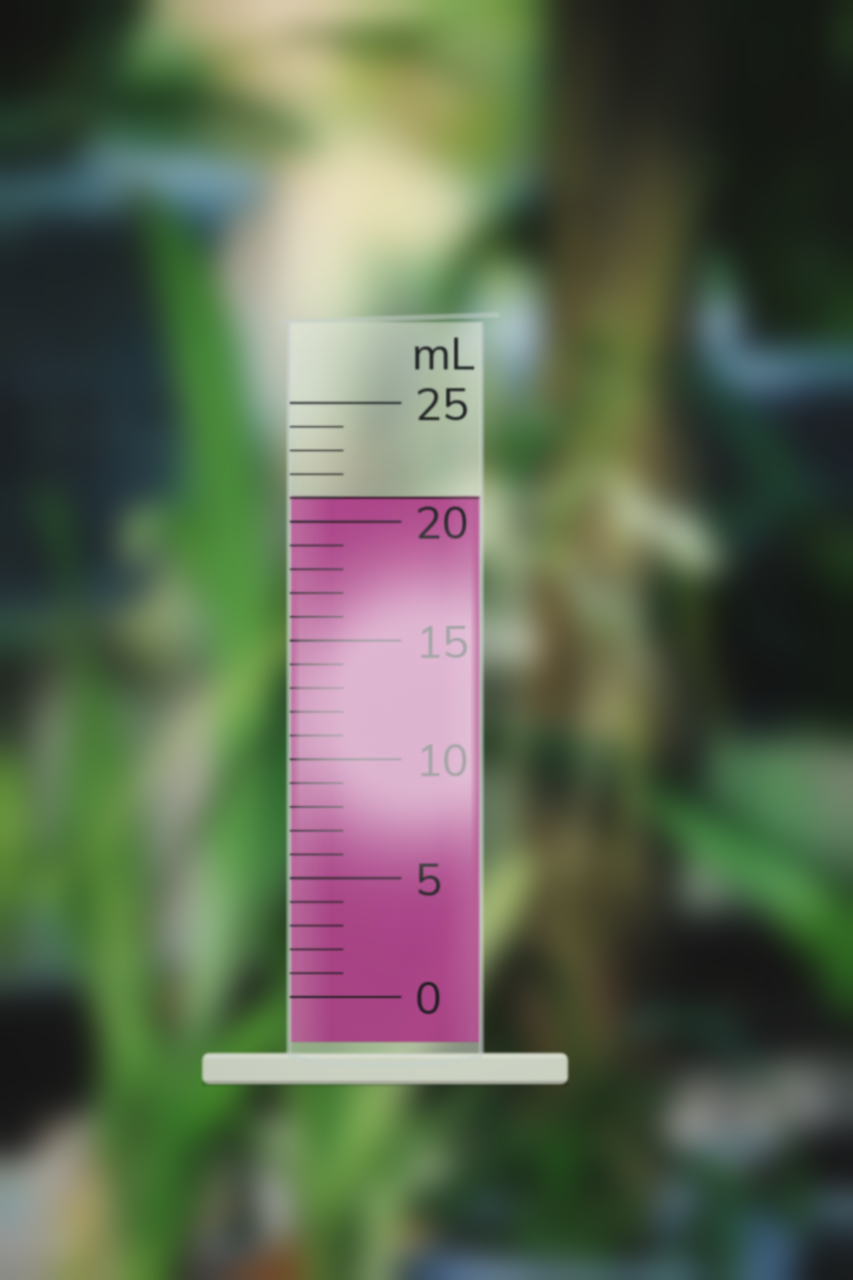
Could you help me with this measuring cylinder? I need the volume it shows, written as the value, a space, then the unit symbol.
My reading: 21 mL
